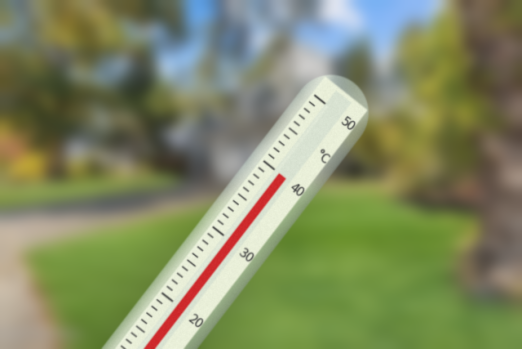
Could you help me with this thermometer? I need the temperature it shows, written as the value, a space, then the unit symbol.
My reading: 40 °C
